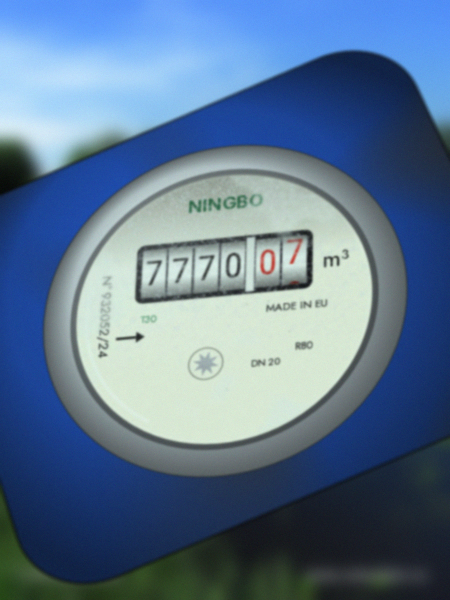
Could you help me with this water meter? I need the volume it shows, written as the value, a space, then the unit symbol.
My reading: 7770.07 m³
